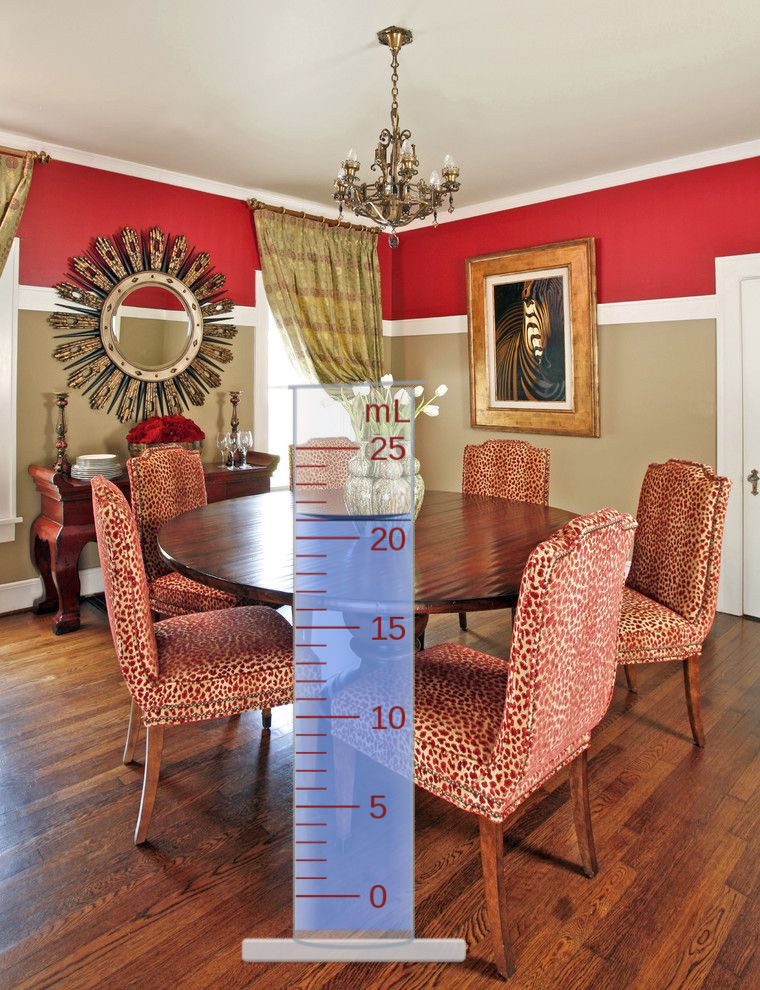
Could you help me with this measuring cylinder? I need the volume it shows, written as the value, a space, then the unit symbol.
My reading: 21 mL
